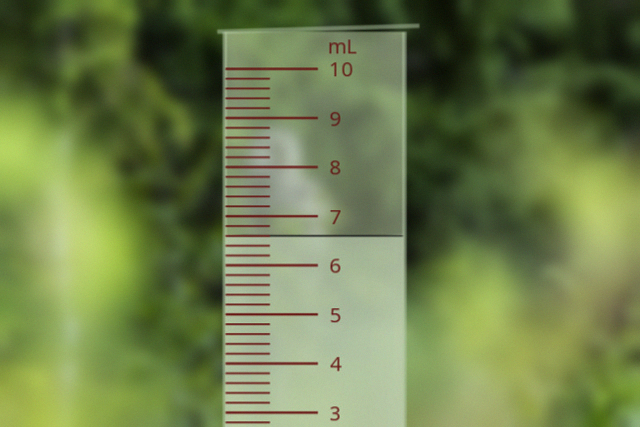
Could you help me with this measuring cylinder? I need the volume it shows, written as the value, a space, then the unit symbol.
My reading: 6.6 mL
